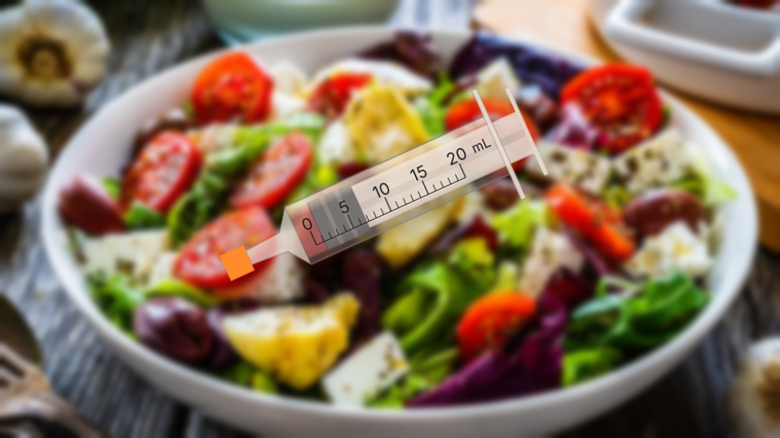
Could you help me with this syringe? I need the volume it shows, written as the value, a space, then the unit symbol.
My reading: 1 mL
